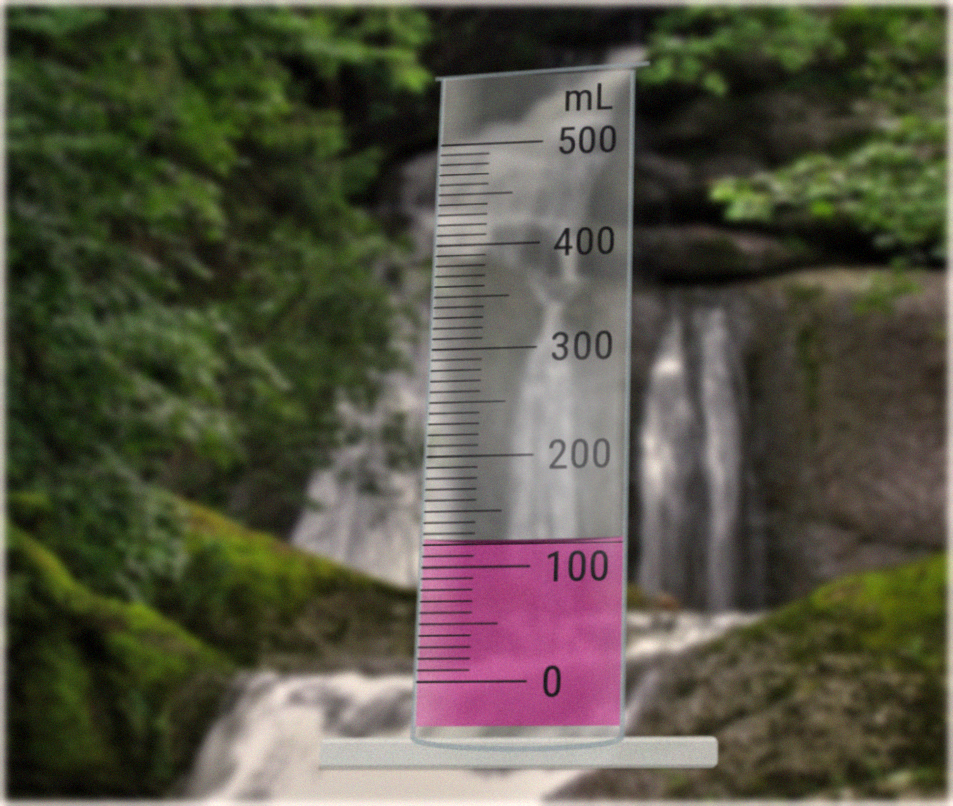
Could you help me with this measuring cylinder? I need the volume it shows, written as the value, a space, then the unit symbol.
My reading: 120 mL
